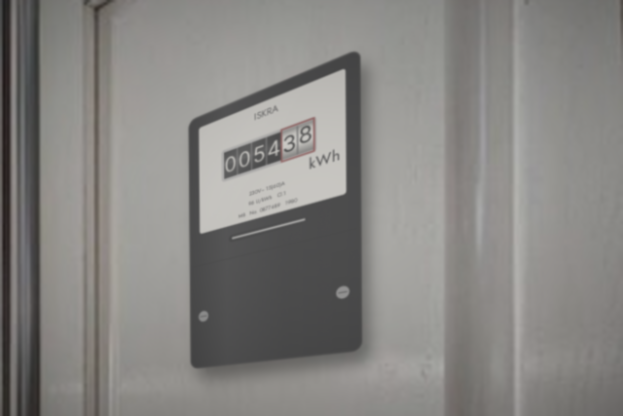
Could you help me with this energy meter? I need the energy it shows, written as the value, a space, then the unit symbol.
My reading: 54.38 kWh
